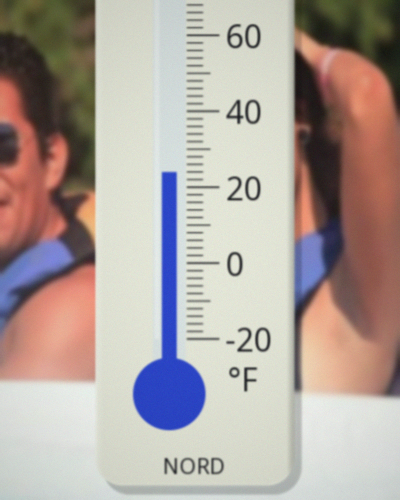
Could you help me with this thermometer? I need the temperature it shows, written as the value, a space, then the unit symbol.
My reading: 24 °F
